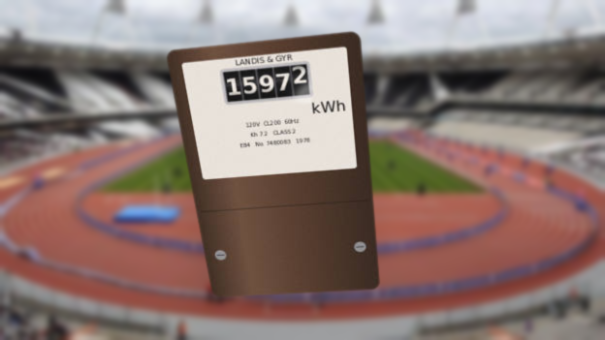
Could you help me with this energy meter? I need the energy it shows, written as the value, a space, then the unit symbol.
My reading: 15972 kWh
